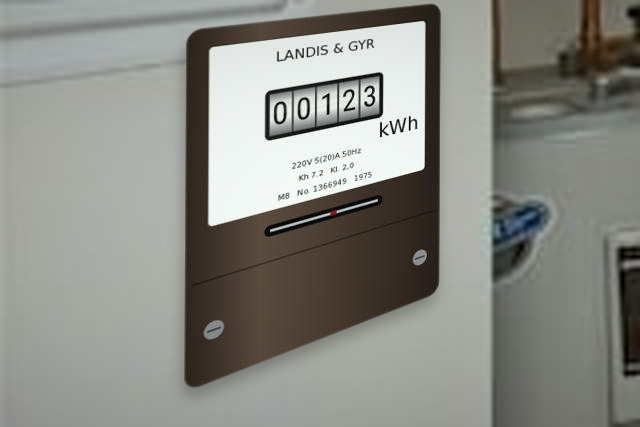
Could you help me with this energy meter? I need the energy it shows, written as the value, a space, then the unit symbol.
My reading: 123 kWh
